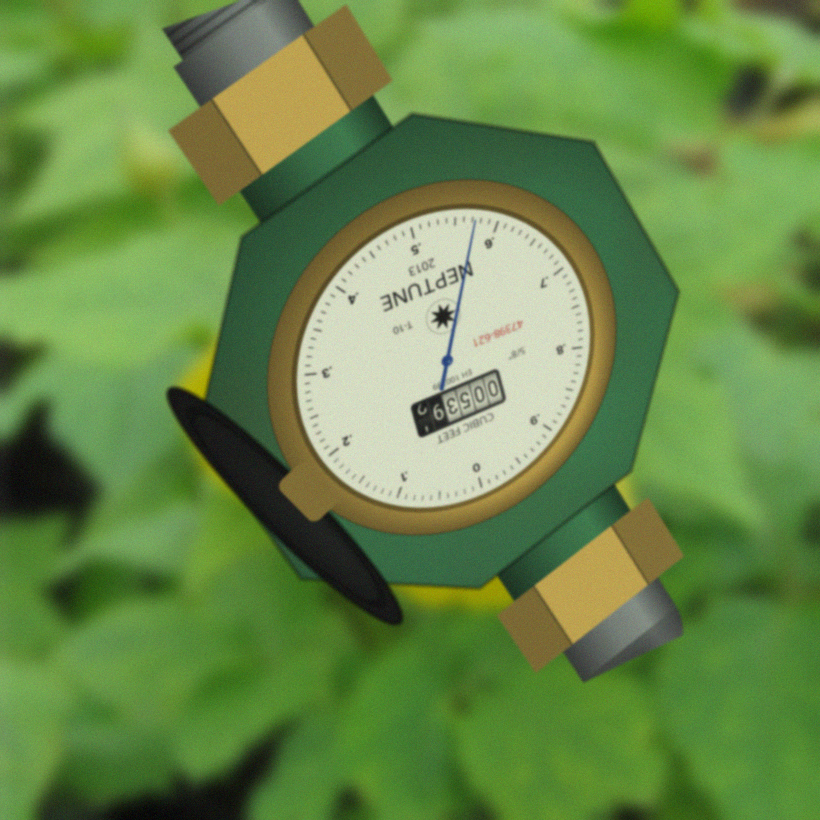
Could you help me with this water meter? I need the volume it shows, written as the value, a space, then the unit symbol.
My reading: 5391.57 ft³
